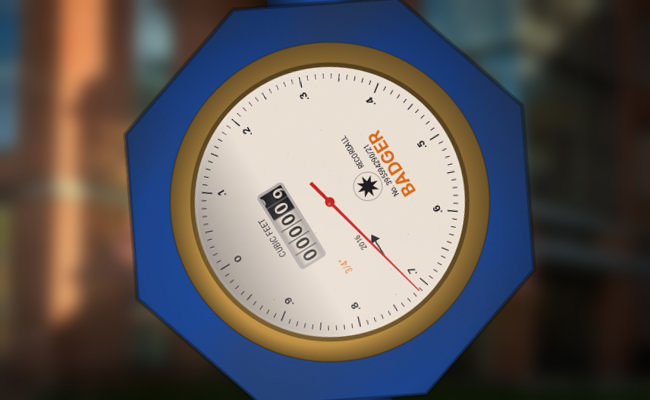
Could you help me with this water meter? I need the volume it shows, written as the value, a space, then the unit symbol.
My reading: 8.71 ft³
